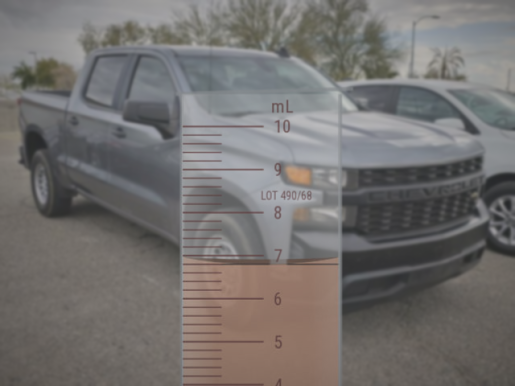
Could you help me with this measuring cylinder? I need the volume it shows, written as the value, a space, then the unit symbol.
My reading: 6.8 mL
